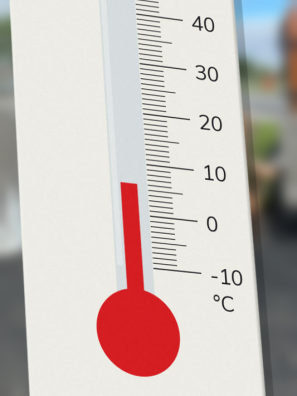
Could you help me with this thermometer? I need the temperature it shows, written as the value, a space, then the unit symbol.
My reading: 6 °C
